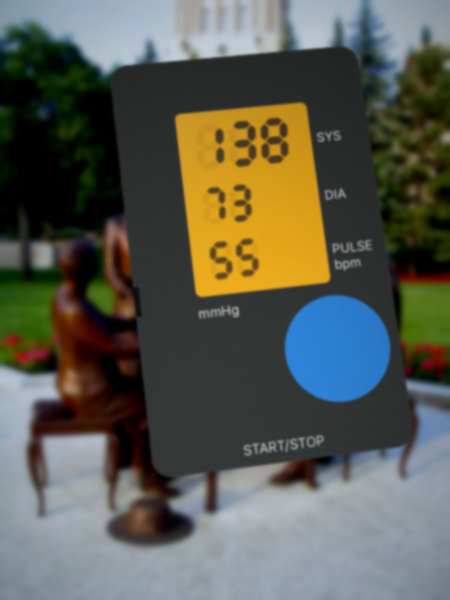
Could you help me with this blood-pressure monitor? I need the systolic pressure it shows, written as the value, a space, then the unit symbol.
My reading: 138 mmHg
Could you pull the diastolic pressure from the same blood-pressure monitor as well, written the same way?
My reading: 73 mmHg
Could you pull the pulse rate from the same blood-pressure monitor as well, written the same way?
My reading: 55 bpm
